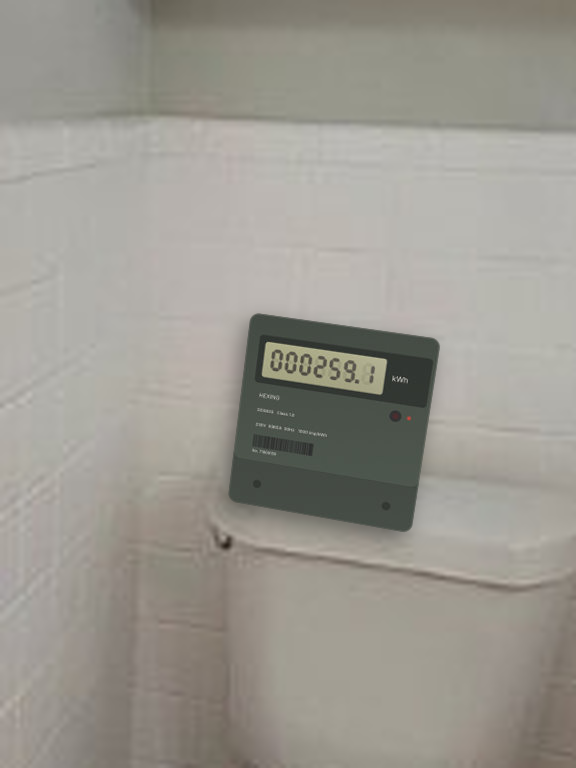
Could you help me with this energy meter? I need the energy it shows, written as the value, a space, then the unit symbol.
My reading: 259.1 kWh
